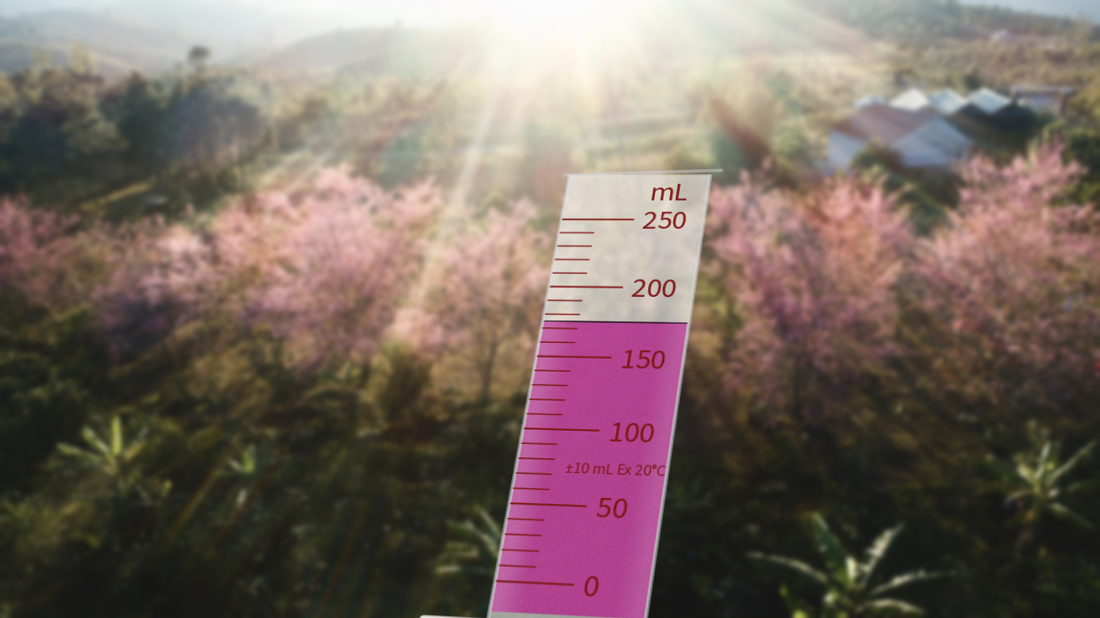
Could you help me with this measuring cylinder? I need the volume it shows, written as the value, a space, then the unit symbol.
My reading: 175 mL
